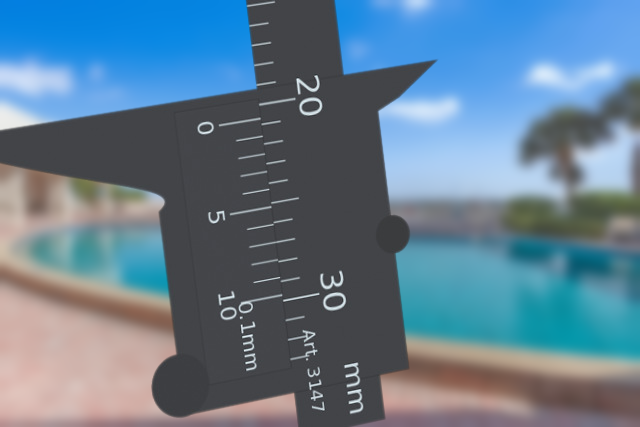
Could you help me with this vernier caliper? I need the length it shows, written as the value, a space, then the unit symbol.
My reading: 20.7 mm
